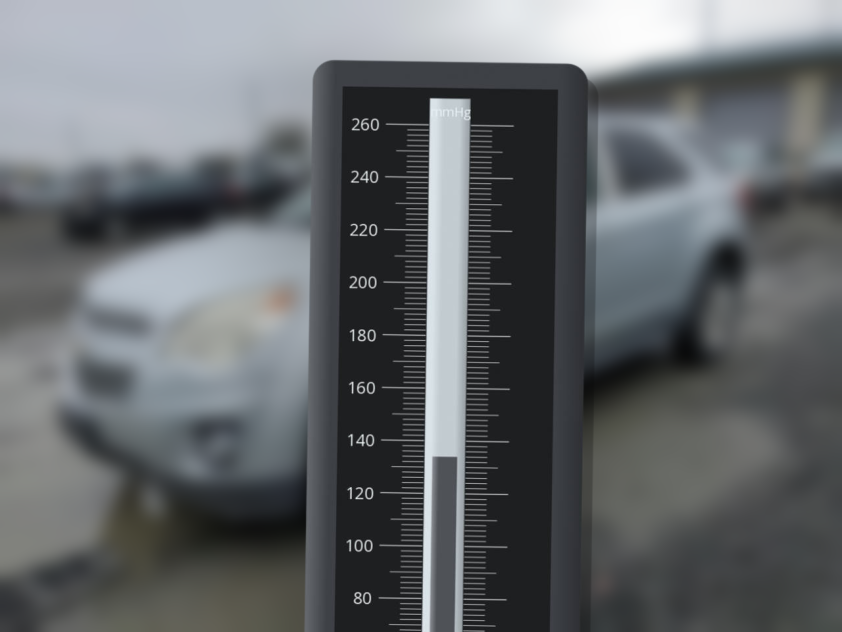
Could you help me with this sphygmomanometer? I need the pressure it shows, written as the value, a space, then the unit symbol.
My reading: 134 mmHg
